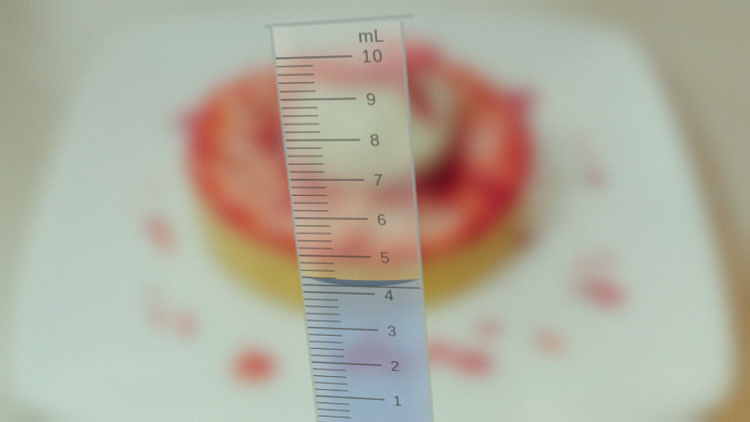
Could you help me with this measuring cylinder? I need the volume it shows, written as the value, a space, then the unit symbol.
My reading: 4.2 mL
